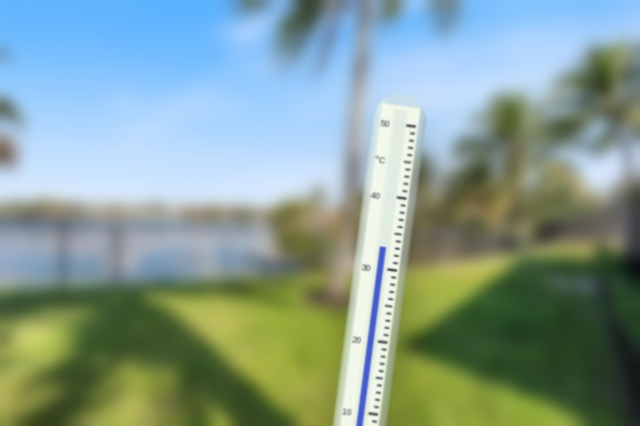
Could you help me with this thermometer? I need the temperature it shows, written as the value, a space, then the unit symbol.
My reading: 33 °C
